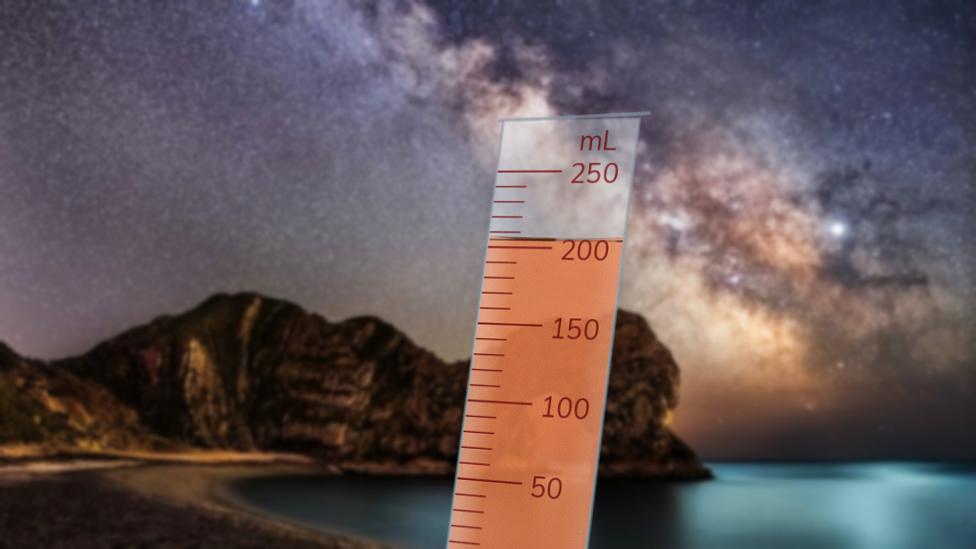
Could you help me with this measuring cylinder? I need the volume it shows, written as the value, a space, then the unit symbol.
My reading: 205 mL
